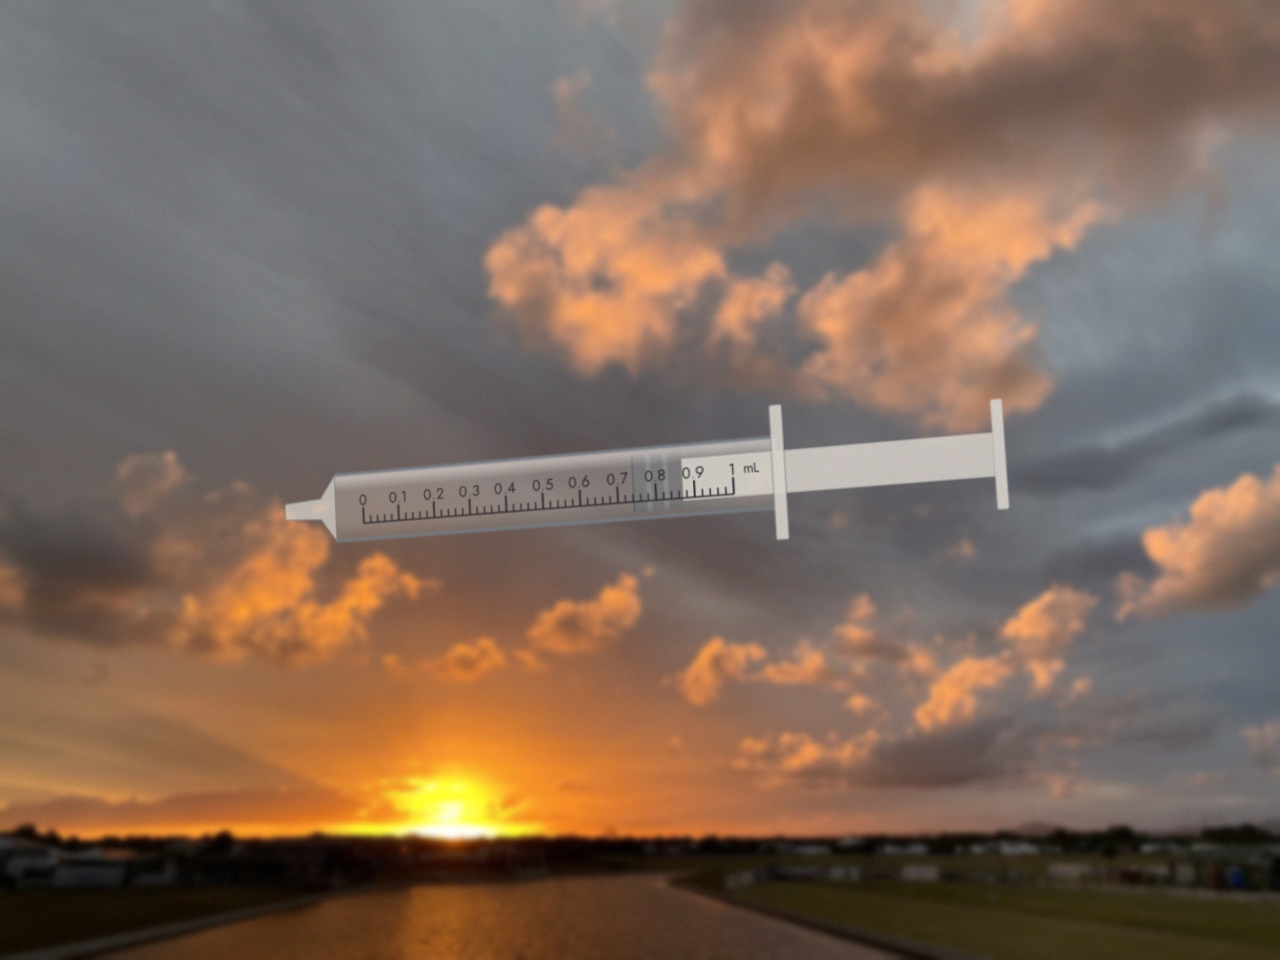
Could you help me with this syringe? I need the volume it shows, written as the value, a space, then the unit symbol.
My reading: 0.74 mL
